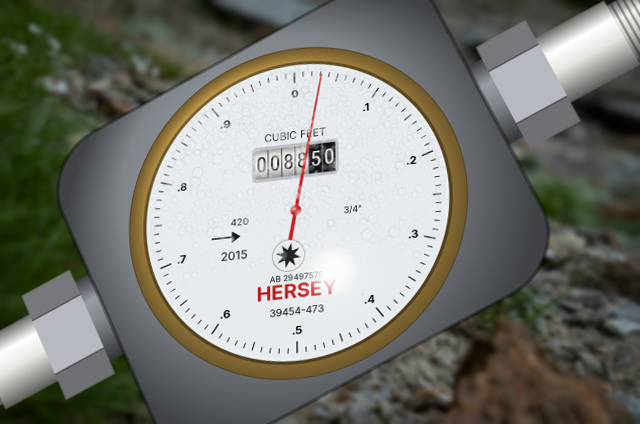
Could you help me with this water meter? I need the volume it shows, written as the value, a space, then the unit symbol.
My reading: 8850.03 ft³
